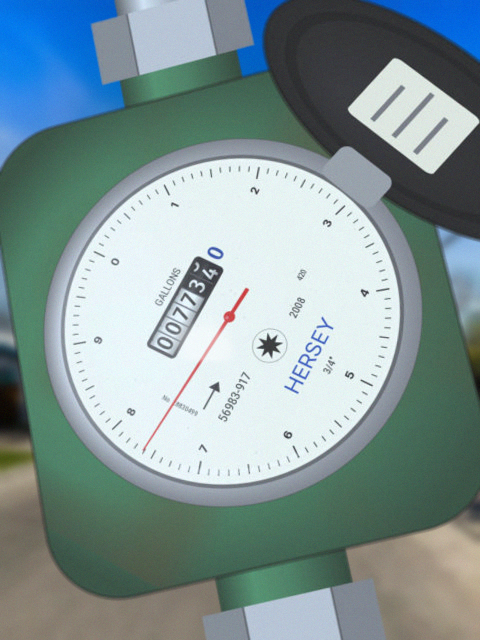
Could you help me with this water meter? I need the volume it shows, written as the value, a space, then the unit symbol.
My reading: 77337.6 gal
